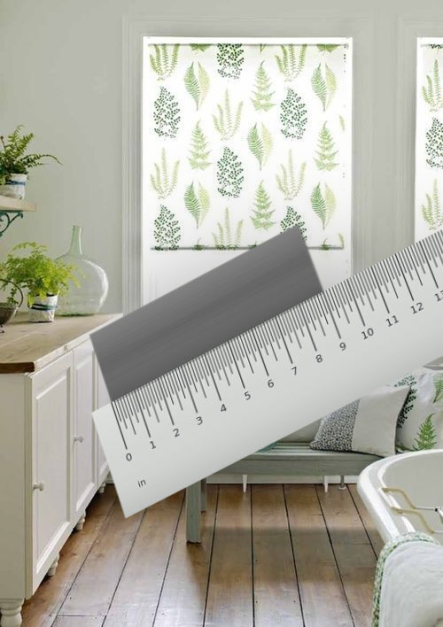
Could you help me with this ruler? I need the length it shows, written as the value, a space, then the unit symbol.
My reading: 9 in
